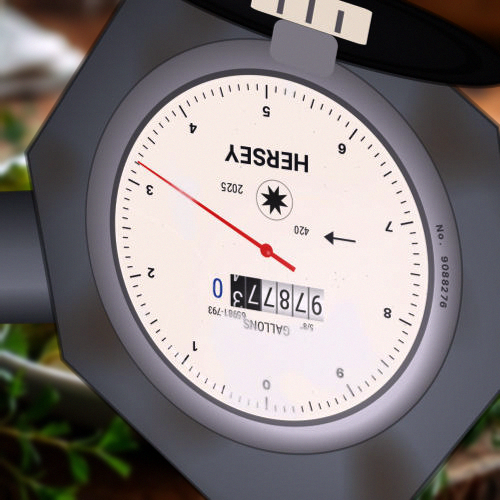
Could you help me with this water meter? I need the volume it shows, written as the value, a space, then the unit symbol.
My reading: 9787733.2 gal
